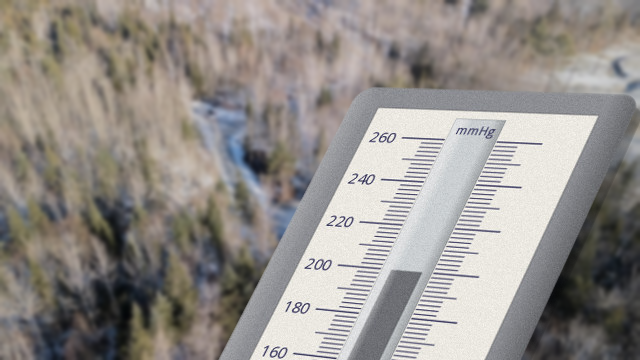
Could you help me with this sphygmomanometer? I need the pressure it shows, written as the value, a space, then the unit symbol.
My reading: 200 mmHg
